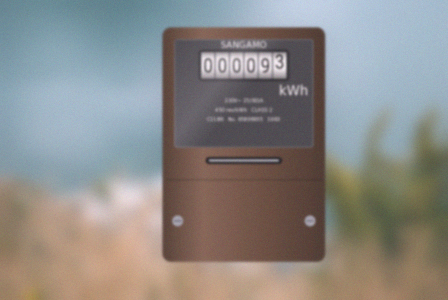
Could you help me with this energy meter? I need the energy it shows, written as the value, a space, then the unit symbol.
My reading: 93 kWh
